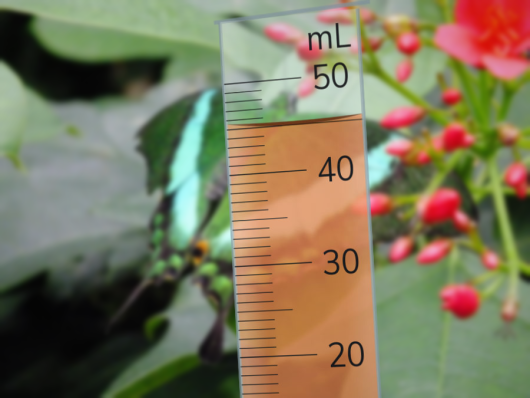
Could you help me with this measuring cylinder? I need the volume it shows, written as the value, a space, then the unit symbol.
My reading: 45 mL
